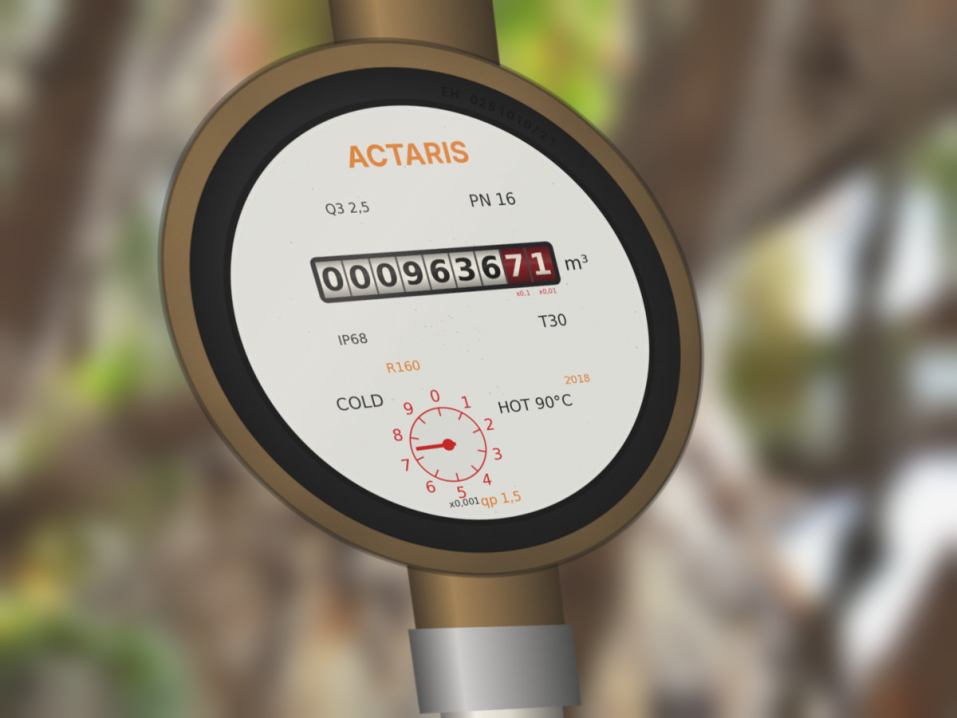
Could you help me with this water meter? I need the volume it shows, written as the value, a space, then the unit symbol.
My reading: 9636.717 m³
